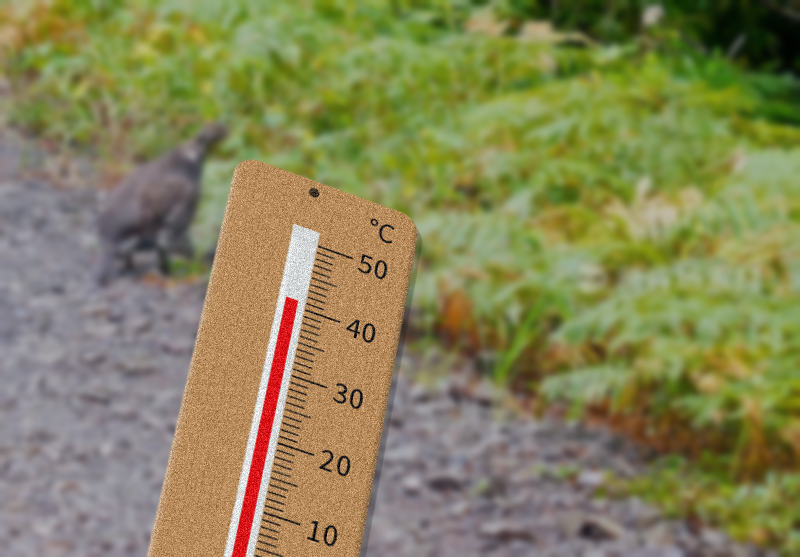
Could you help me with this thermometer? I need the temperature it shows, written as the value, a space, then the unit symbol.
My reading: 41 °C
